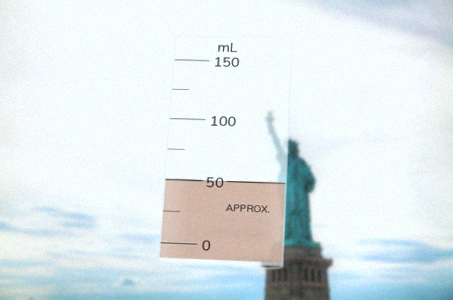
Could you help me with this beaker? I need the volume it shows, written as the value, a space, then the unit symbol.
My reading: 50 mL
